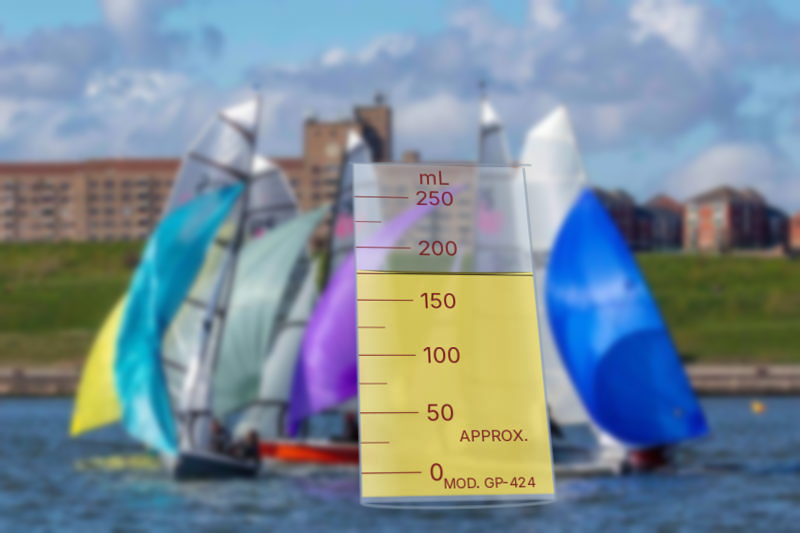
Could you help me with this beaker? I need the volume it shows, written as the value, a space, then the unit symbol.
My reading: 175 mL
